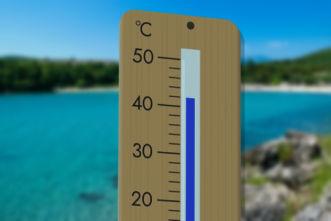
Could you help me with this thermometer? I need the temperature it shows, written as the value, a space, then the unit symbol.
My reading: 42 °C
